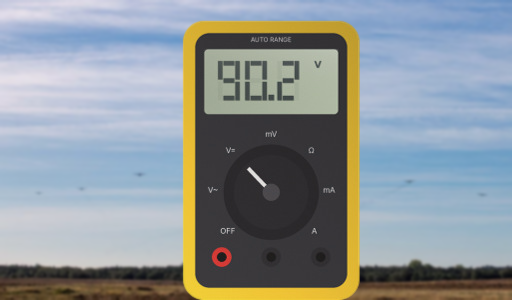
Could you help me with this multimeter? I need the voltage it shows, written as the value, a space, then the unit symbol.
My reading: 90.2 V
